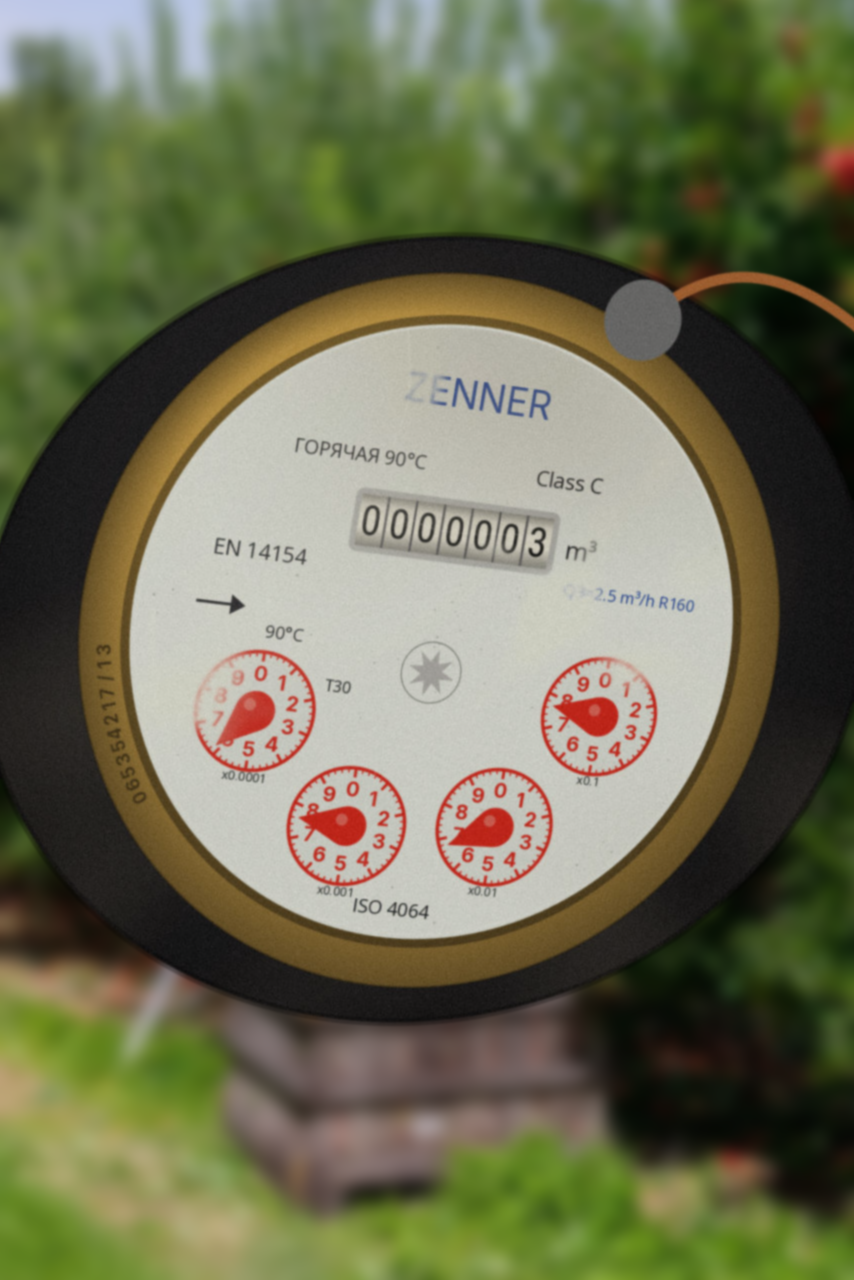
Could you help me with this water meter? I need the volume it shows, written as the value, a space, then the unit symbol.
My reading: 3.7676 m³
